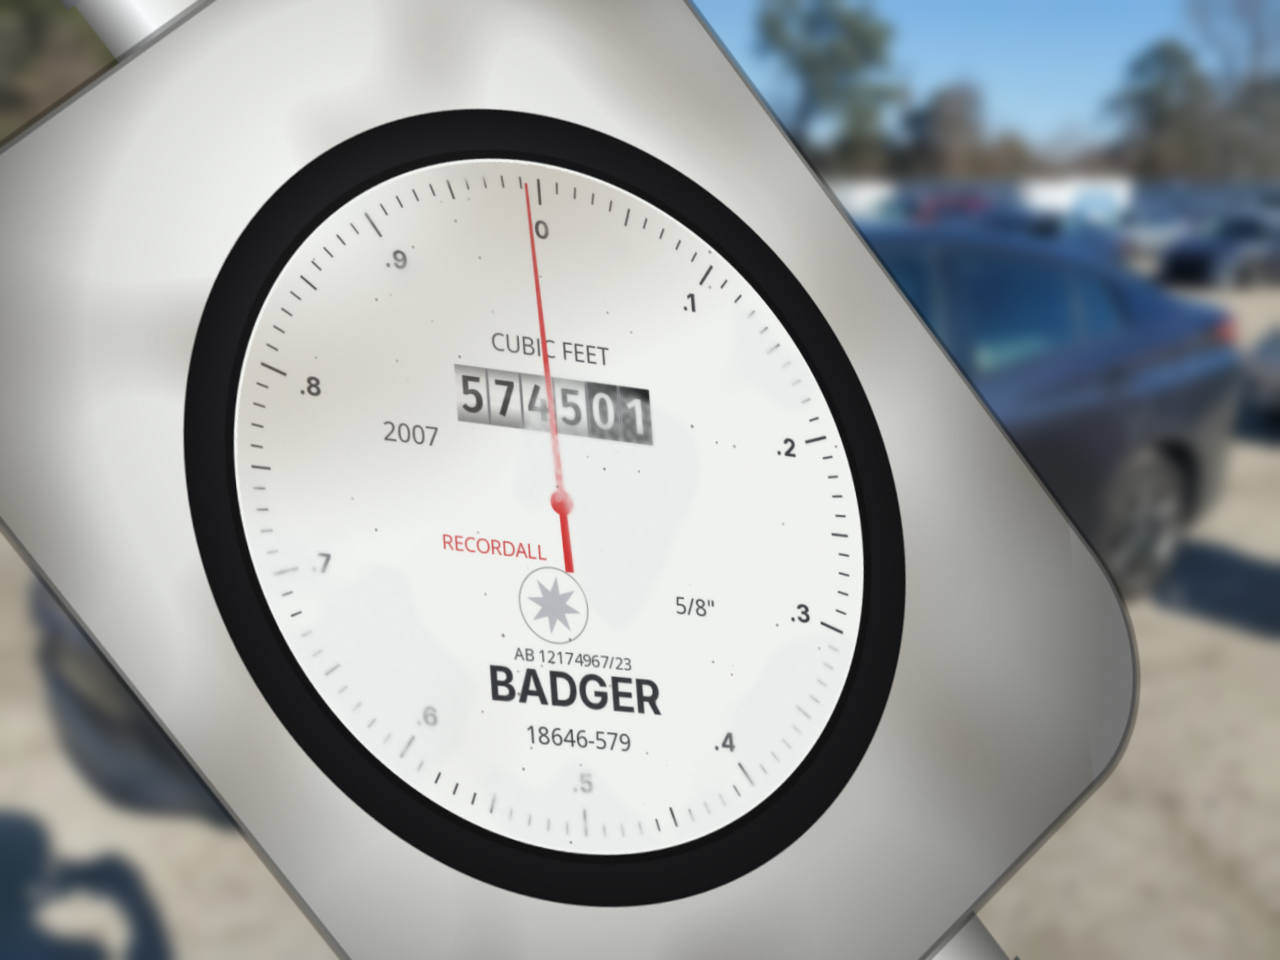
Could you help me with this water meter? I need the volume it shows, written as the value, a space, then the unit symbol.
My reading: 574500.99 ft³
